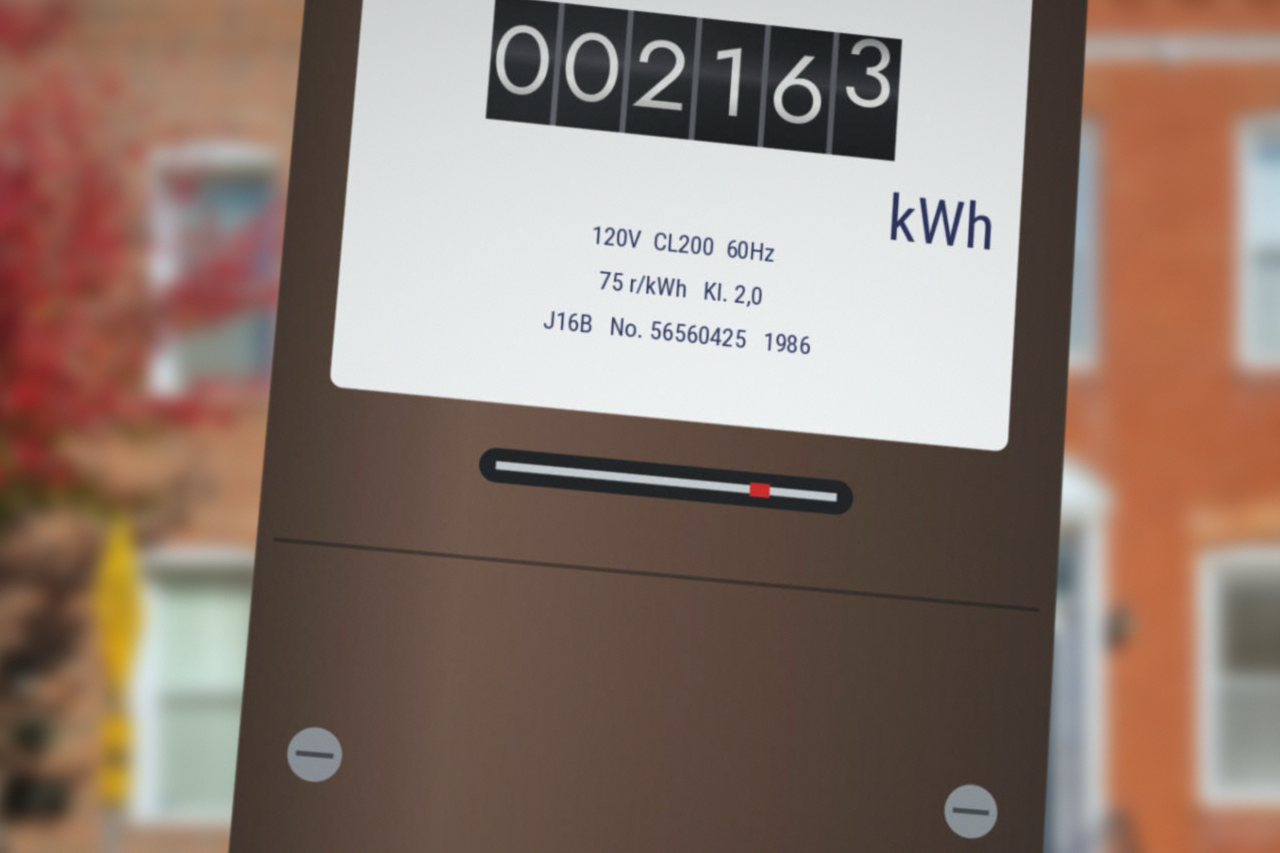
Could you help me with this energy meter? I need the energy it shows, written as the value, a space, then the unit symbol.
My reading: 2163 kWh
